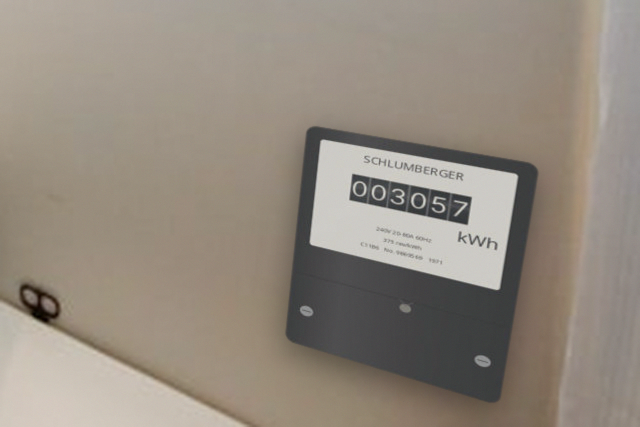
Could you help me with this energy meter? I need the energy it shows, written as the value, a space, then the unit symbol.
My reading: 3057 kWh
